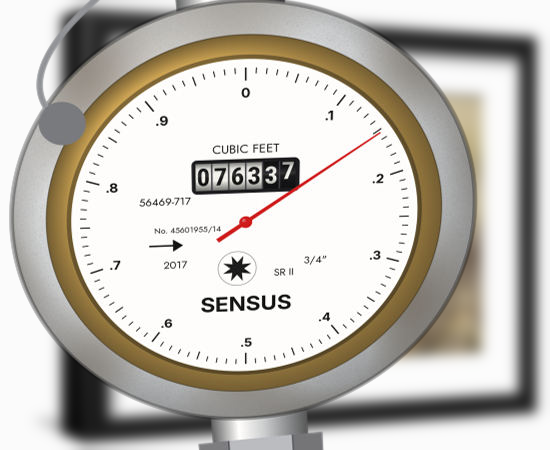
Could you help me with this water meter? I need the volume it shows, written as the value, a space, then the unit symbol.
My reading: 76337.15 ft³
